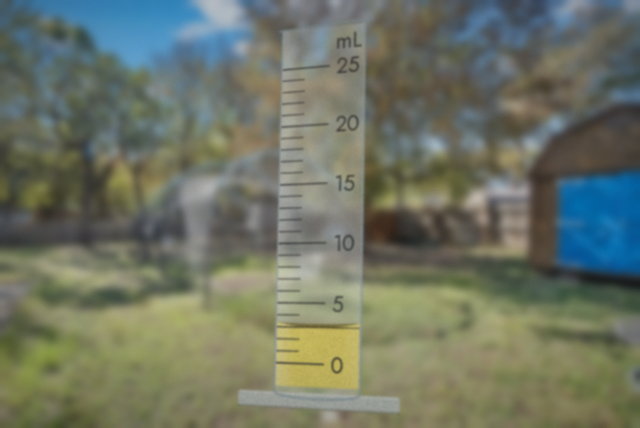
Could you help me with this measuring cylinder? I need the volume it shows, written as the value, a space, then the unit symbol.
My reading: 3 mL
